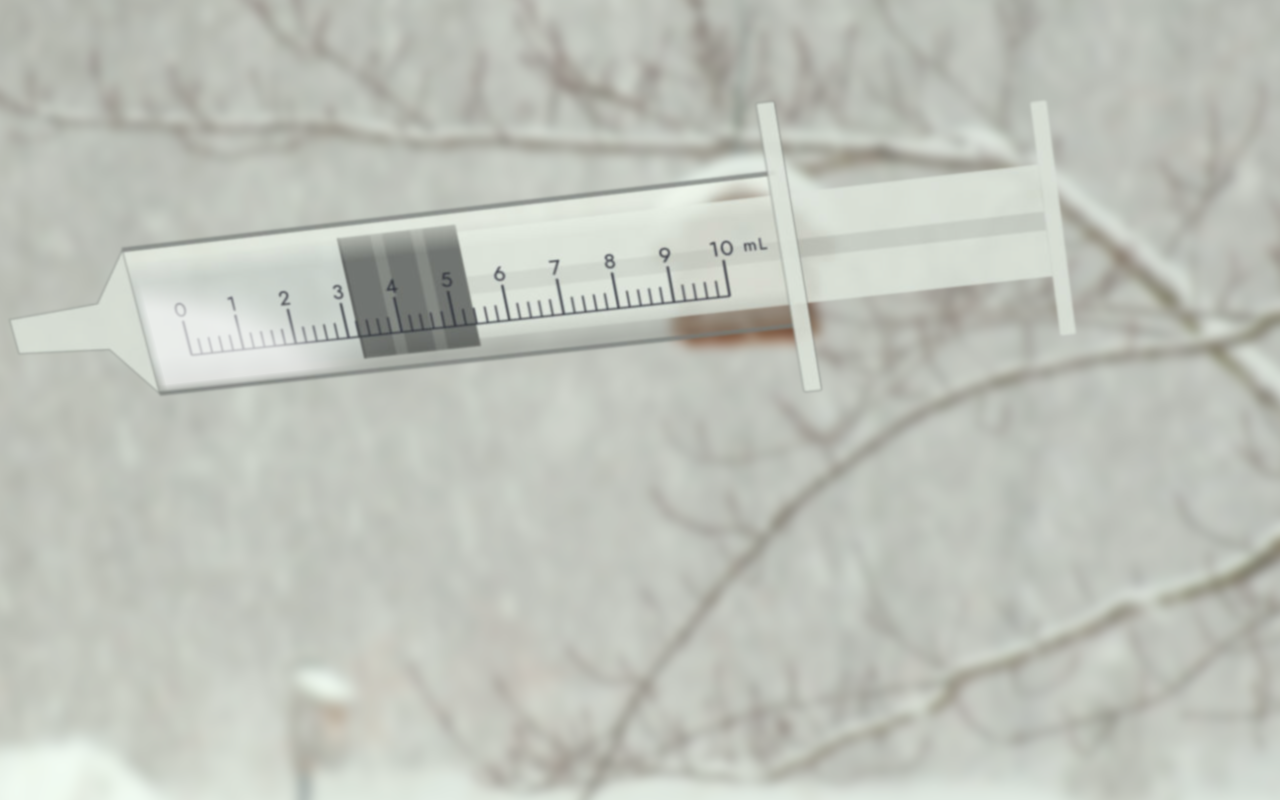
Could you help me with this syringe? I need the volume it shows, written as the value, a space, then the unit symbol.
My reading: 3.2 mL
